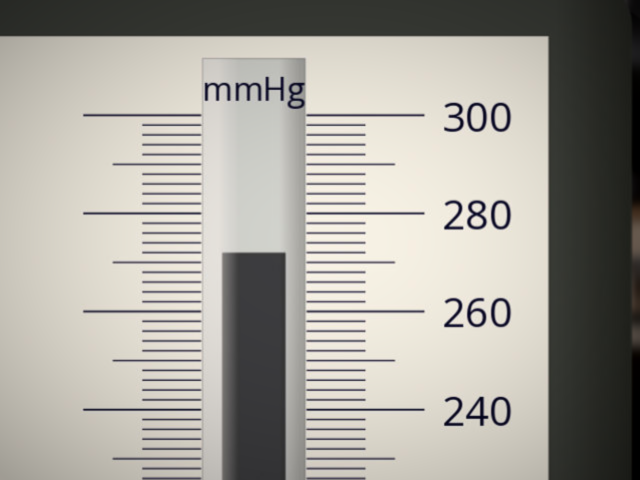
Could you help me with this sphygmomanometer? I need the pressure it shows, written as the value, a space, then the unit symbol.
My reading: 272 mmHg
